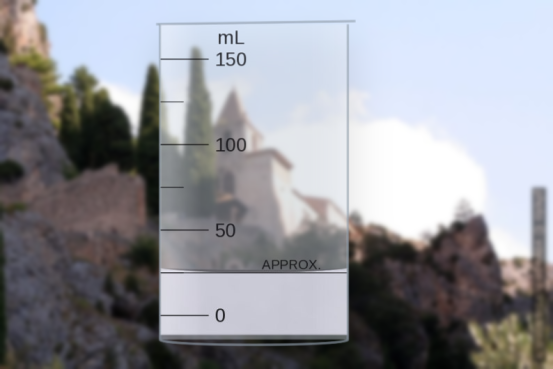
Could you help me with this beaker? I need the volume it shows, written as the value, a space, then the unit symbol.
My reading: 25 mL
